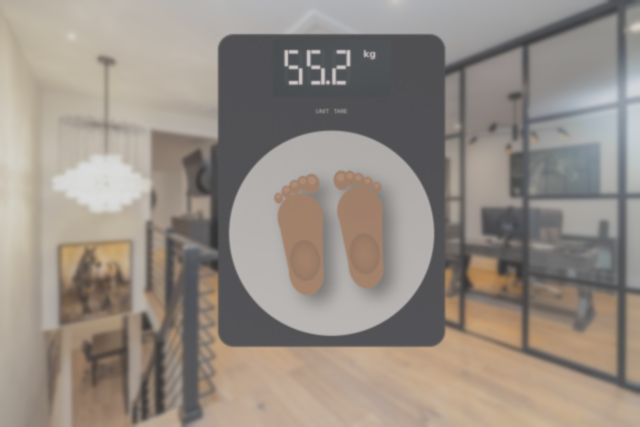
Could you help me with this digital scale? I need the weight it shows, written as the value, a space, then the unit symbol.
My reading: 55.2 kg
